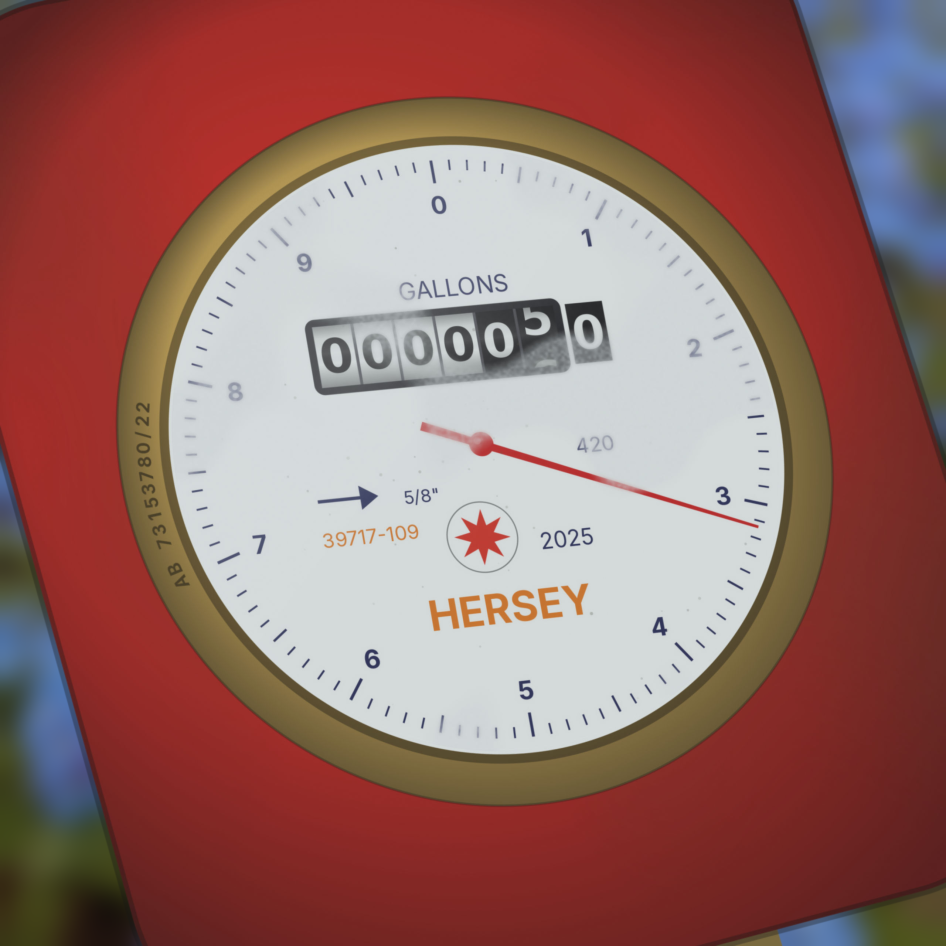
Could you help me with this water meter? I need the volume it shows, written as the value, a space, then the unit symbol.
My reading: 53.1 gal
